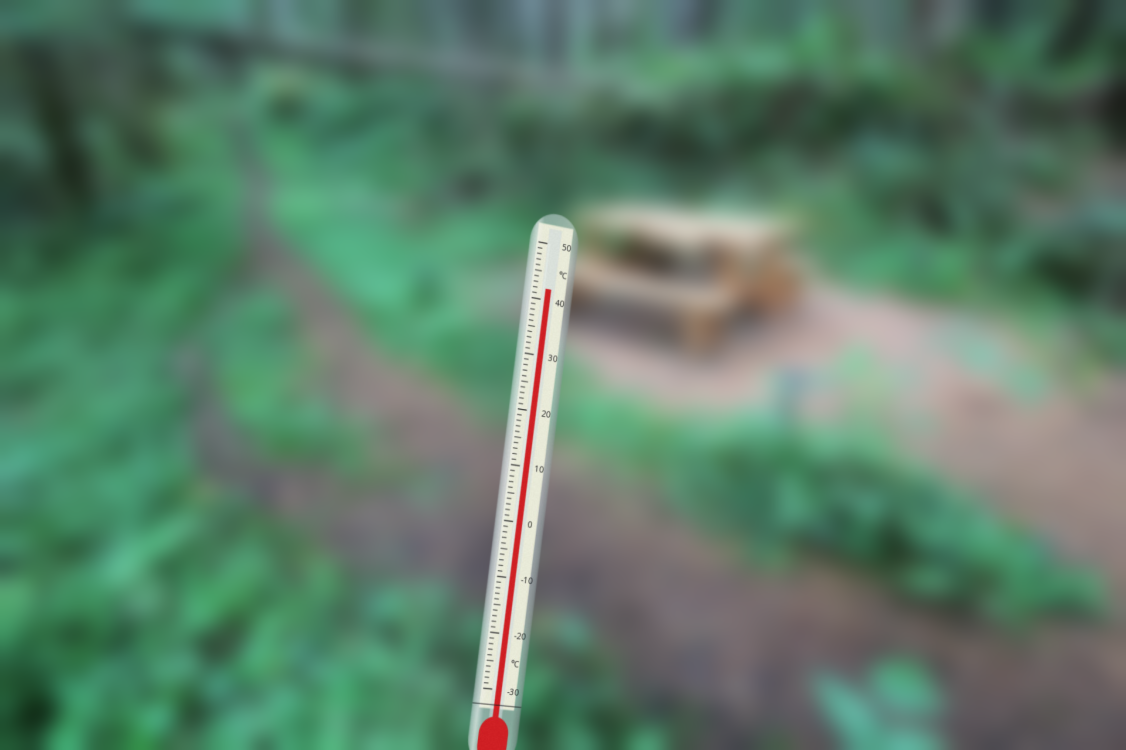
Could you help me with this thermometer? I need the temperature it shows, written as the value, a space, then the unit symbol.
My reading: 42 °C
